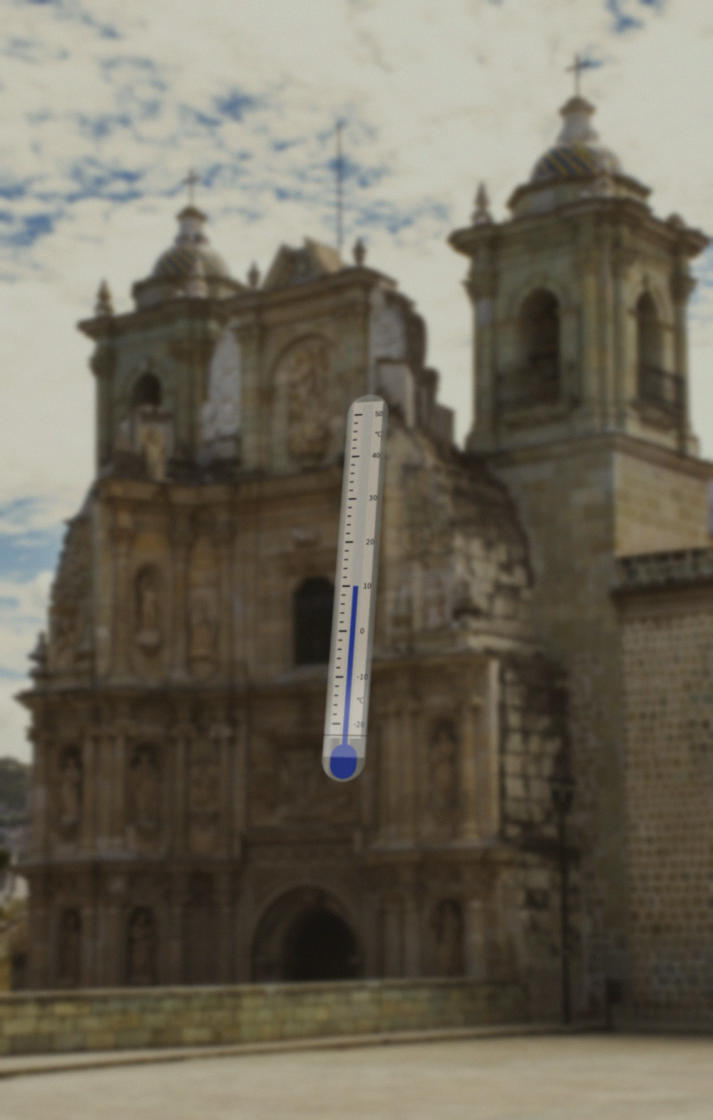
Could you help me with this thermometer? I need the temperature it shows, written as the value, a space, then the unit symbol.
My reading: 10 °C
